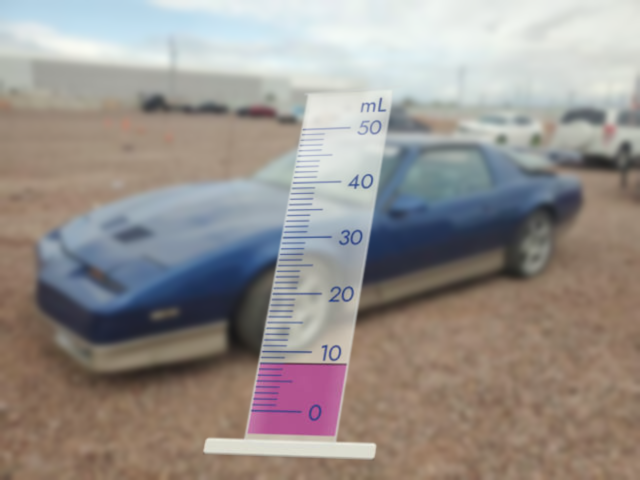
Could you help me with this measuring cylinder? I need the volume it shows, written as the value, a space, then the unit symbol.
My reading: 8 mL
